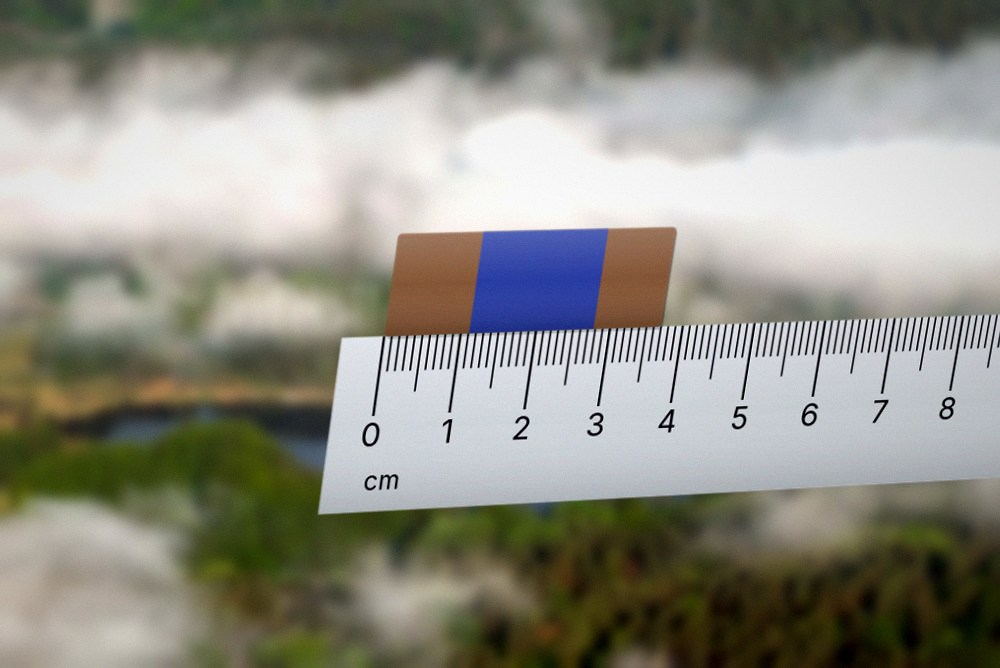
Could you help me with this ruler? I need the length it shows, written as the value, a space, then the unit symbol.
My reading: 3.7 cm
